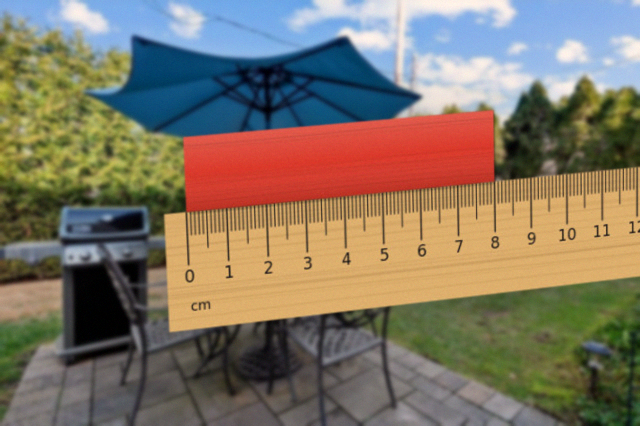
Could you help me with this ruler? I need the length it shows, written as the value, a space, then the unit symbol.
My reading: 8 cm
